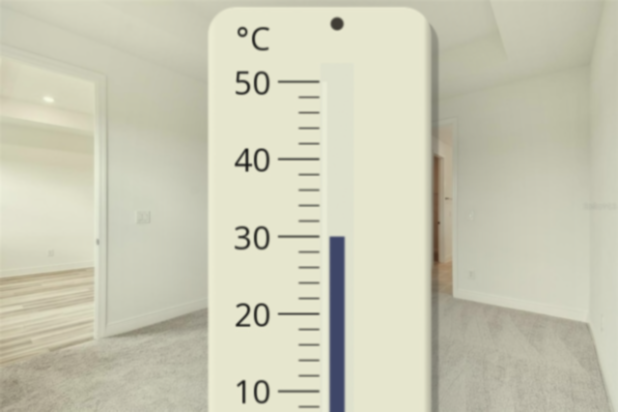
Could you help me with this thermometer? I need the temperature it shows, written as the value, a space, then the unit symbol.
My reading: 30 °C
